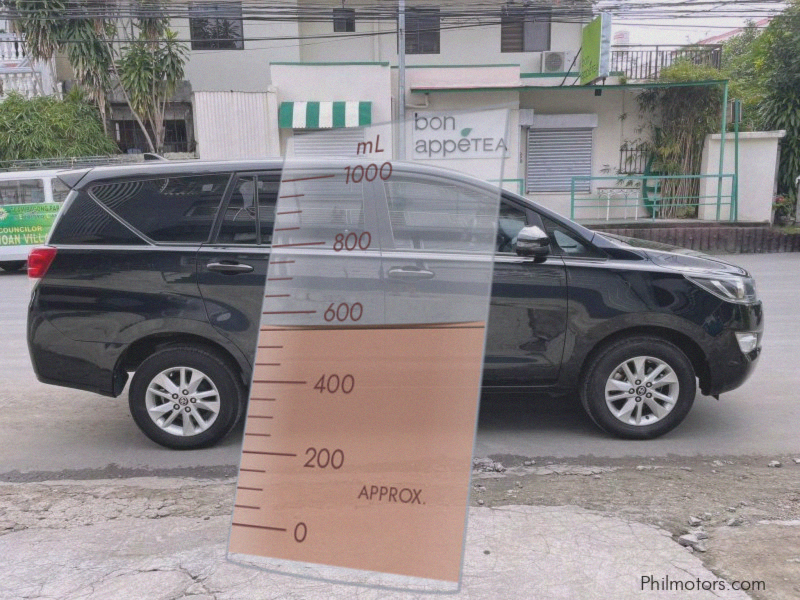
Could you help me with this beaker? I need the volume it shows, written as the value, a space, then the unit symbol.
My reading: 550 mL
